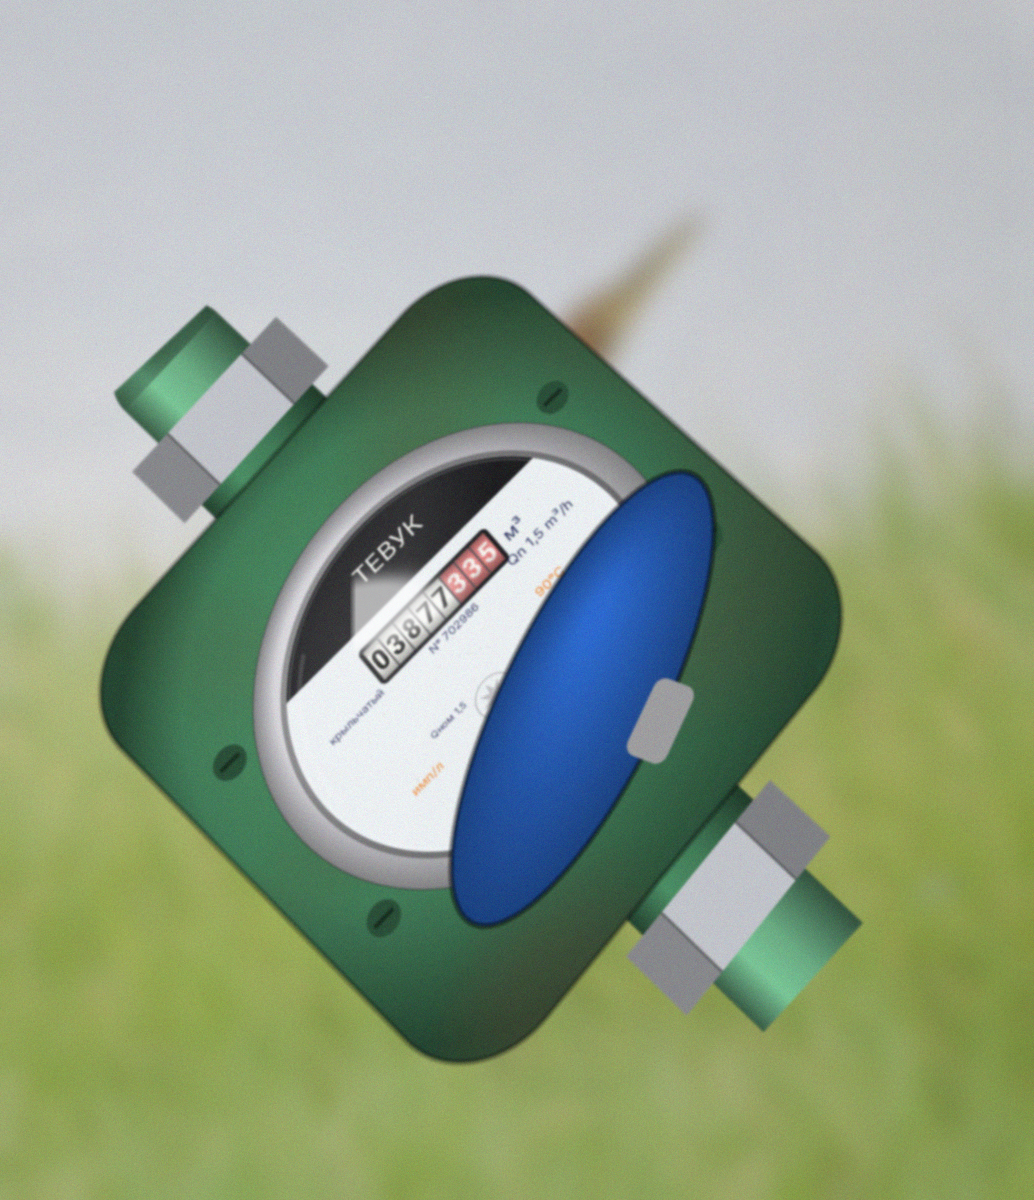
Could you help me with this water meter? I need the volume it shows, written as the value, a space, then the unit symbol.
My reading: 3877.335 m³
